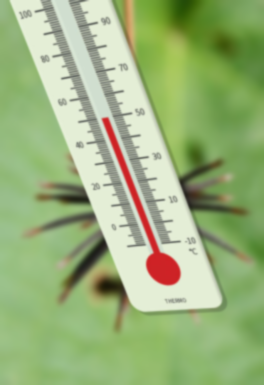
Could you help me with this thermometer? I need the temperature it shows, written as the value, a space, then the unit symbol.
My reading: 50 °C
